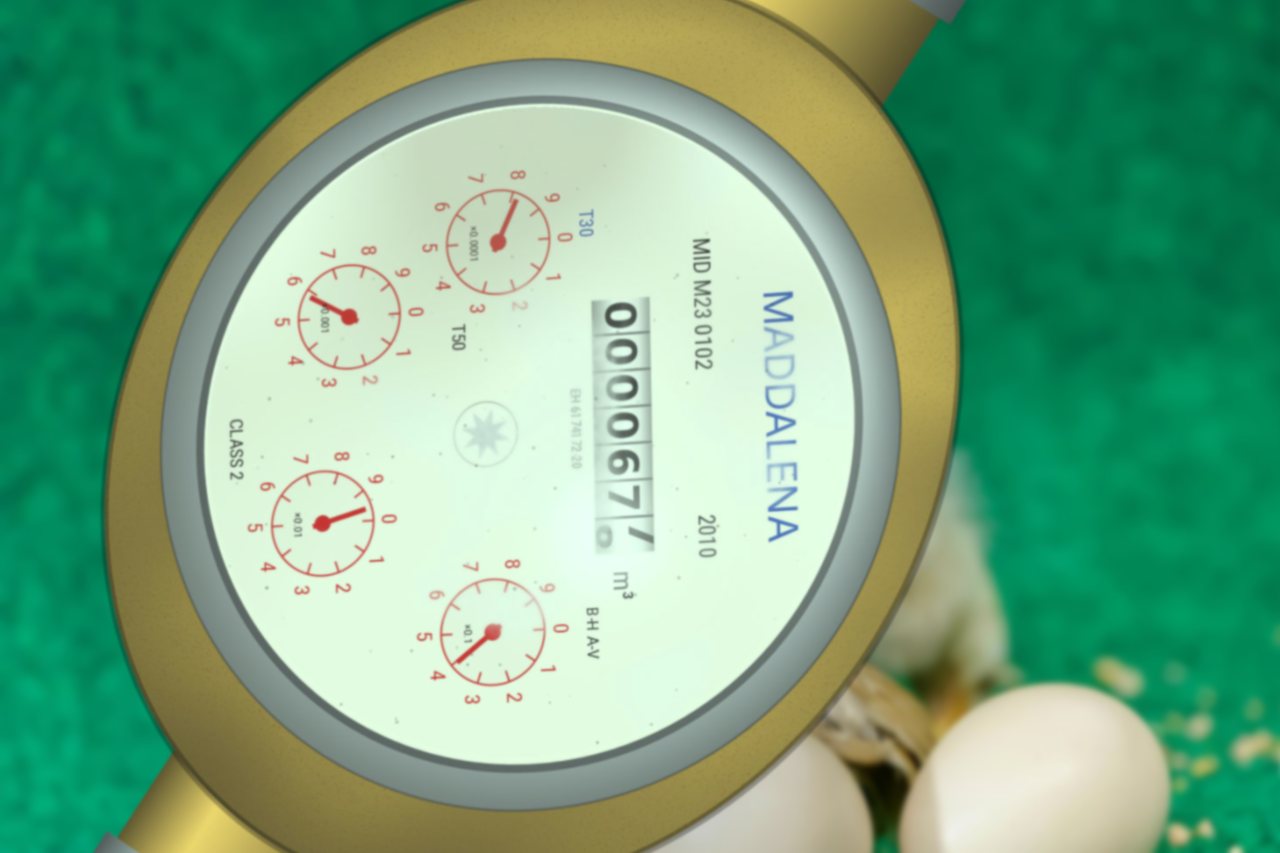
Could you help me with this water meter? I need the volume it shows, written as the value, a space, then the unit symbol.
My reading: 677.3958 m³
